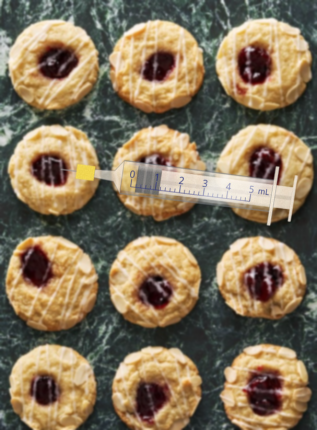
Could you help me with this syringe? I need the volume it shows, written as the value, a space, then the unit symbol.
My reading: 0.2 mL
